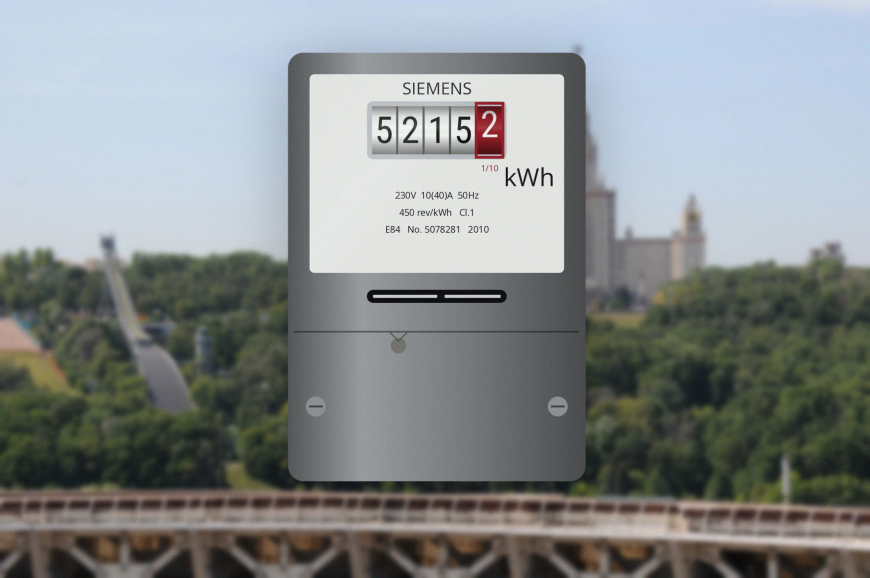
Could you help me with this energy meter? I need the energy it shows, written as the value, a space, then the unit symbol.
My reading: 5215.2 kWh
